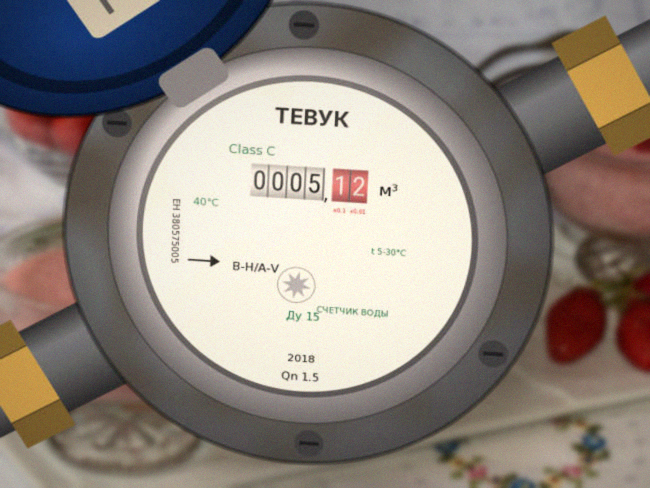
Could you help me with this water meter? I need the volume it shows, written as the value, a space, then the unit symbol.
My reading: 5.12 m³
